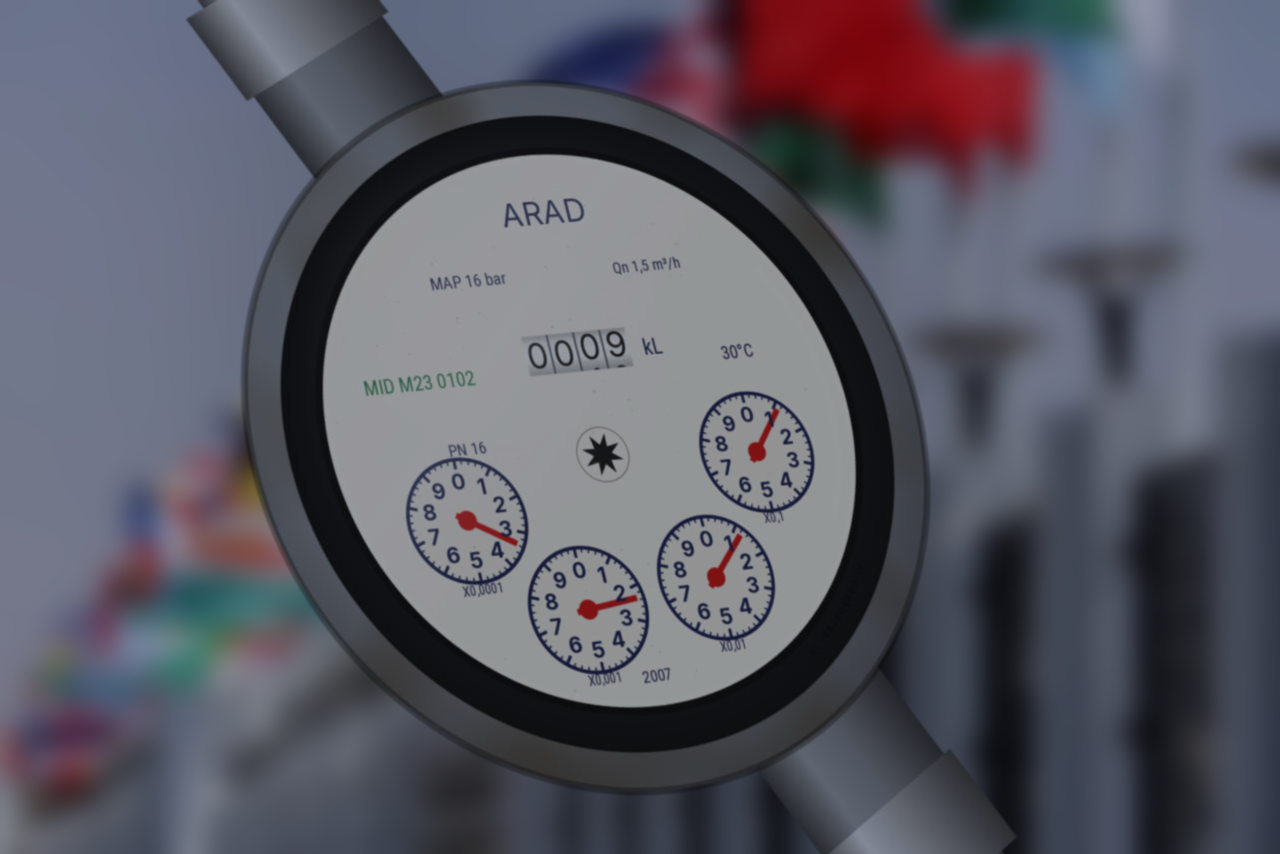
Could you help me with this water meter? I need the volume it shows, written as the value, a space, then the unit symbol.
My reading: 9.1123 kL
